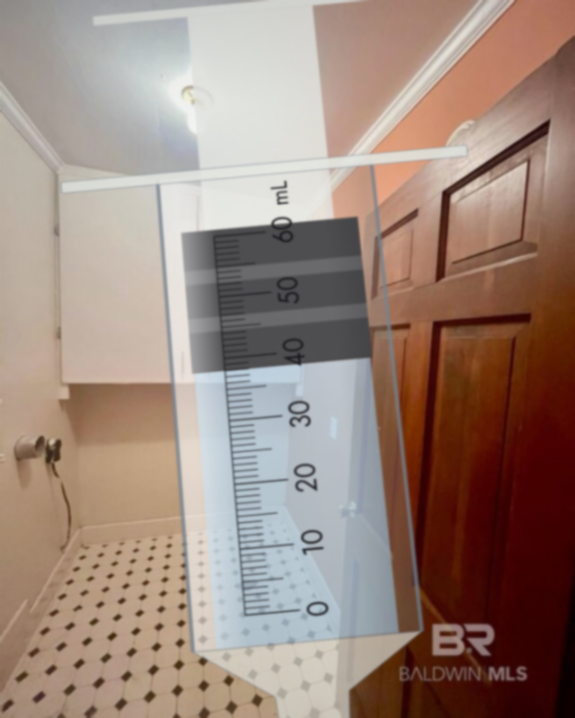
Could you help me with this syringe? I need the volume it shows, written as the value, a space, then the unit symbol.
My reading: 38 mL
